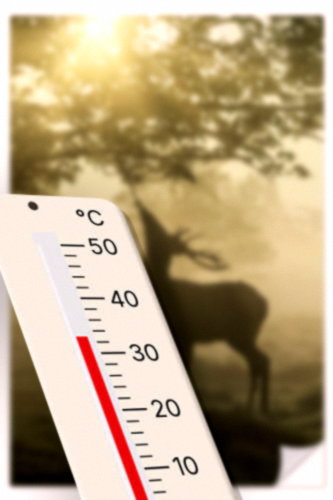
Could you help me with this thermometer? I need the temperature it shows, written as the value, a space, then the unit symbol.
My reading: 33 °C
